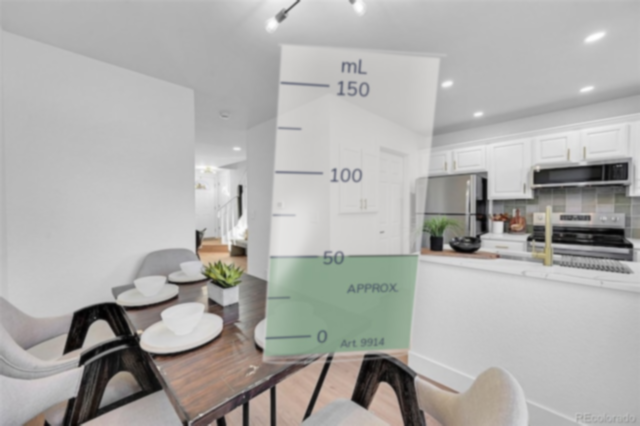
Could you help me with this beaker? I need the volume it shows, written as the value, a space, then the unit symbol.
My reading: 50 mL
